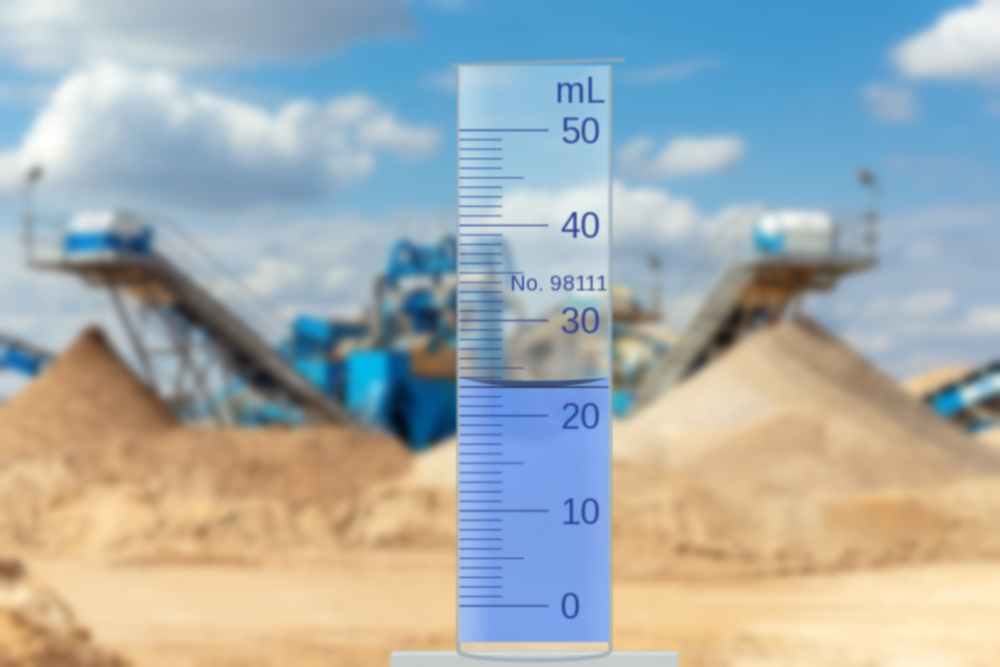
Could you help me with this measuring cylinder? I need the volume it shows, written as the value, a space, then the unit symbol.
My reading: 23 mL
